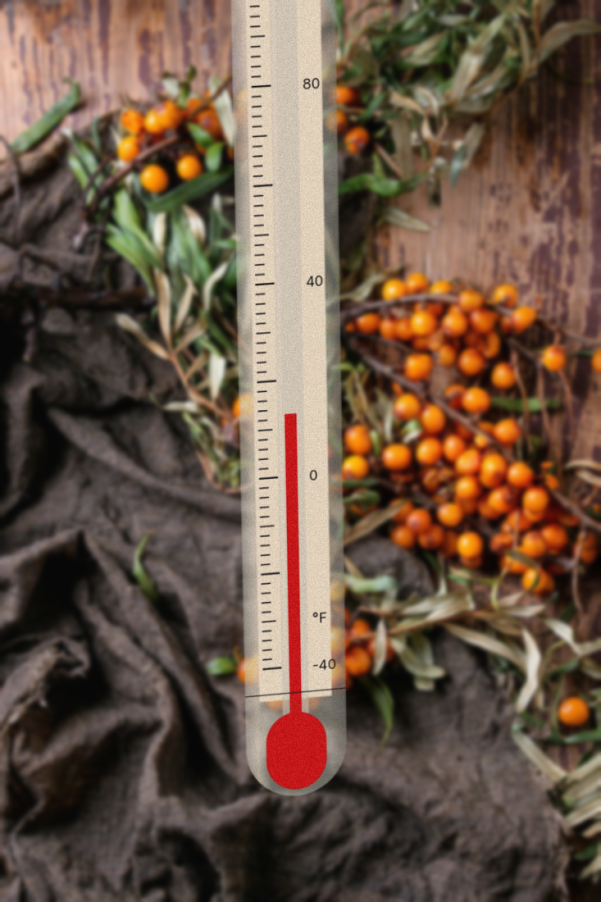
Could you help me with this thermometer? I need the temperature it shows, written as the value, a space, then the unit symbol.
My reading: 13 °F
